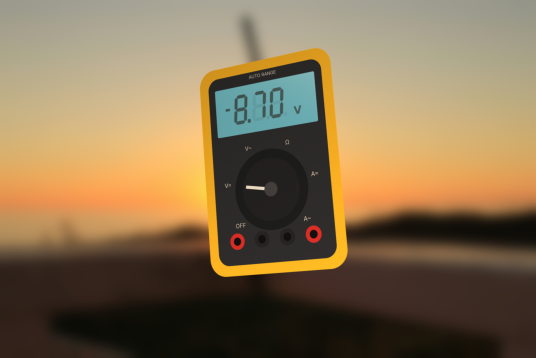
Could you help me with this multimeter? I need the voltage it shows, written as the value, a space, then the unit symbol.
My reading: -8.70 V
